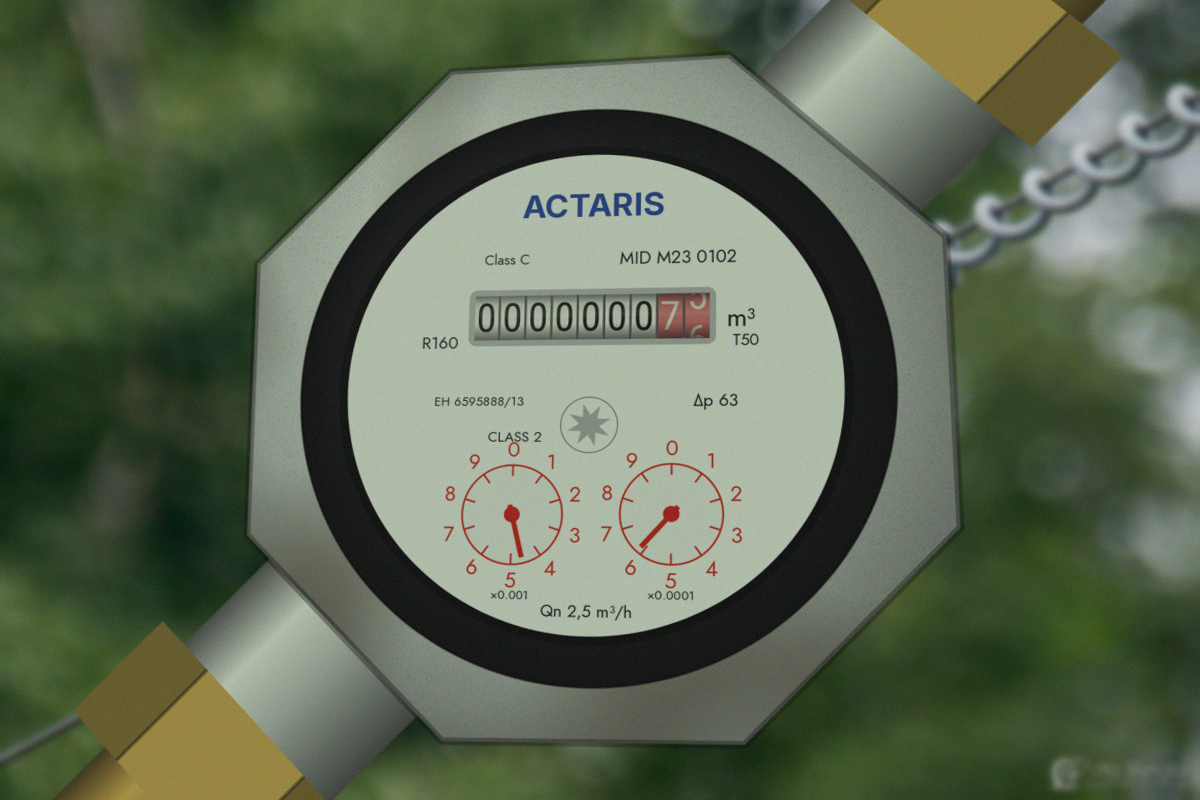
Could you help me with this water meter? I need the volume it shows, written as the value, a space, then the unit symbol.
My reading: 0.7546 m³
